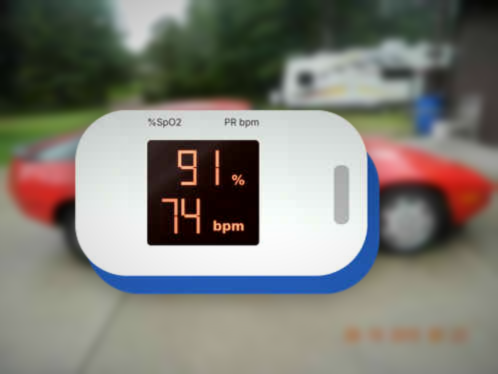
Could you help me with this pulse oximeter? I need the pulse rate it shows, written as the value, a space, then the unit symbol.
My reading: 74 bpm
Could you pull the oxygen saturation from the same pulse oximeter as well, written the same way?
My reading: 91 %
